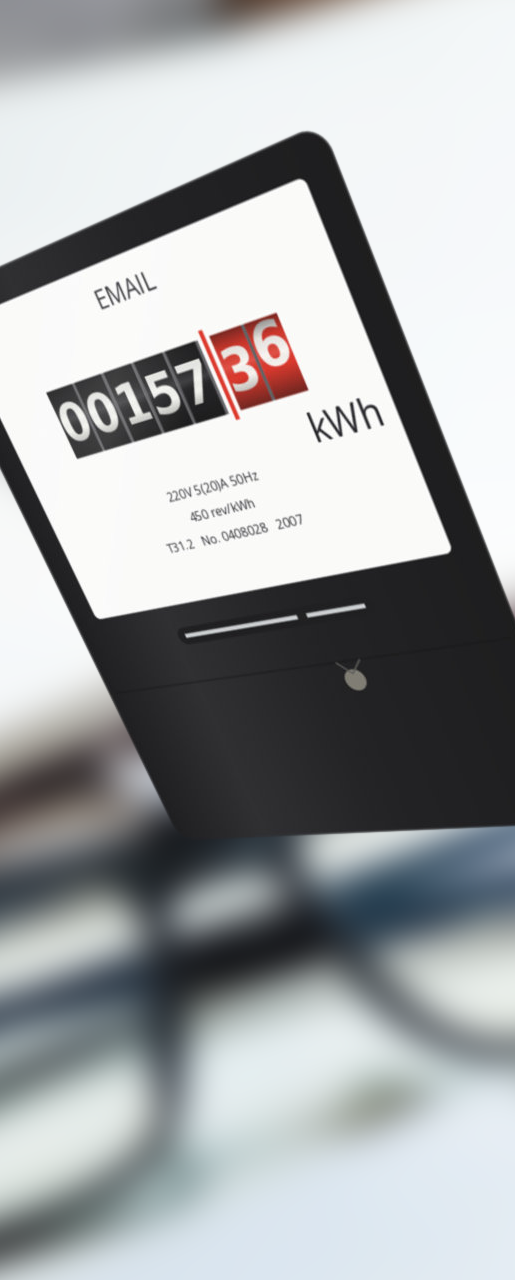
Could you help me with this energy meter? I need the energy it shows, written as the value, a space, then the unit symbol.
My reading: 157.36 kWh
